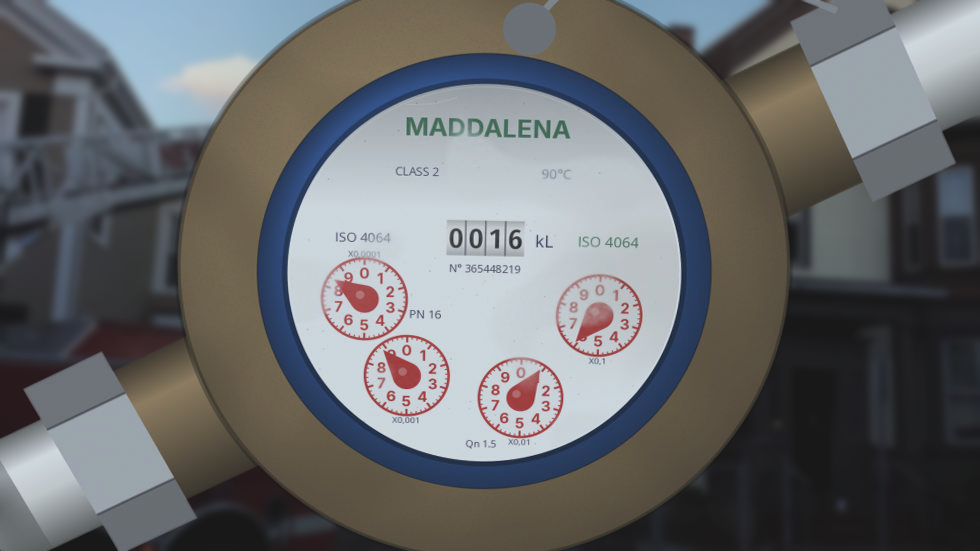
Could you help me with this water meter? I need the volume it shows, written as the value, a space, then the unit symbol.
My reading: 16.6088 kL
